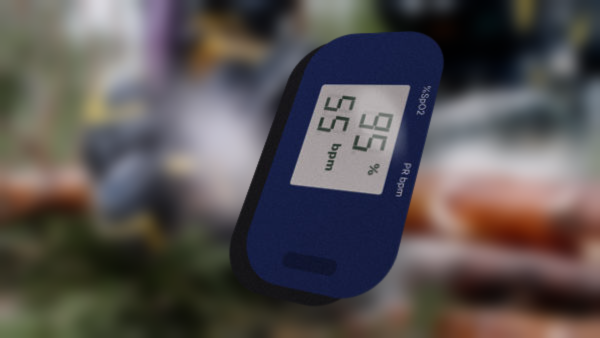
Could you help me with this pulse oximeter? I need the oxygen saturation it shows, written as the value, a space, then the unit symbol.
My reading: 95 %
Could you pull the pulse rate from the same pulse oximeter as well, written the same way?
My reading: 55 bpm
